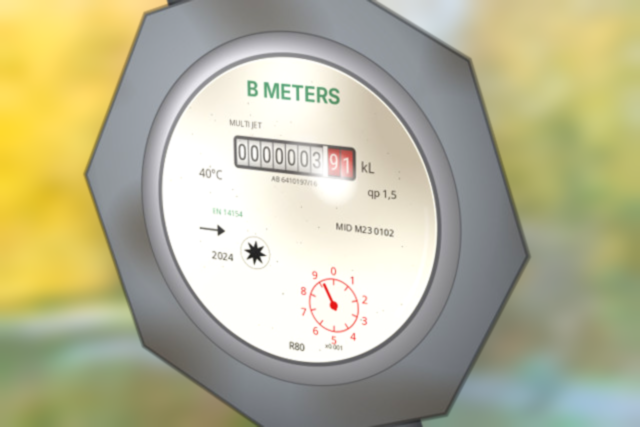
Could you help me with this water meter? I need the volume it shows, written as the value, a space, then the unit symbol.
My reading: 3.909 kL
